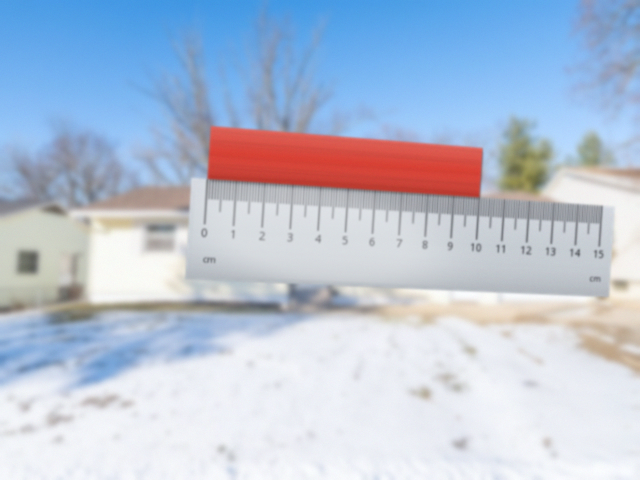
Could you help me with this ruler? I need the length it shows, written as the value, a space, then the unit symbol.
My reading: 10 cm
